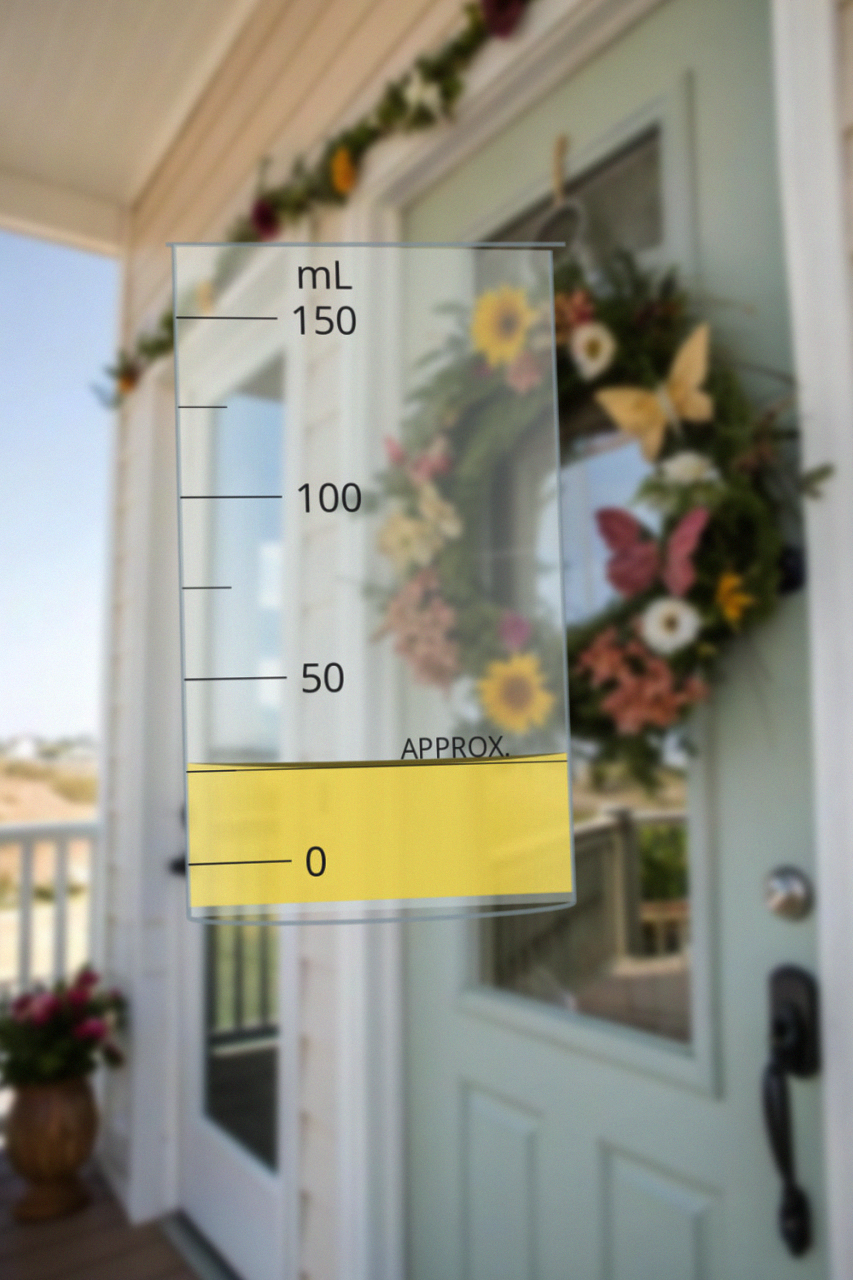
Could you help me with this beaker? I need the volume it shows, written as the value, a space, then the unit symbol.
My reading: 25 mL
